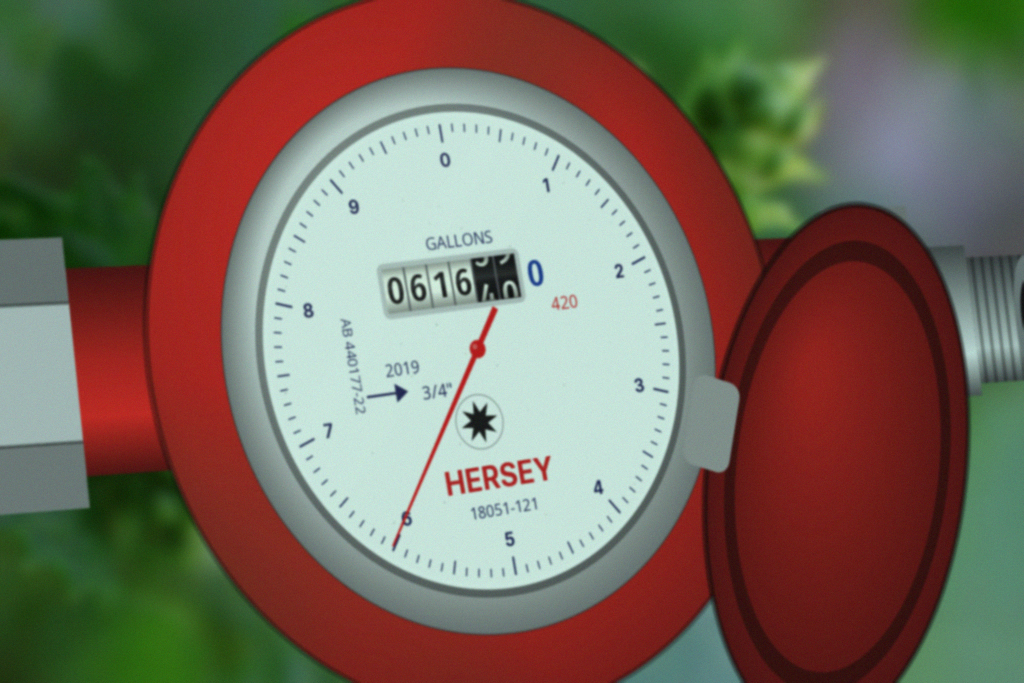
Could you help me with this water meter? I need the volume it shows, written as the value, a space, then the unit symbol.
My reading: 616396.0 gal
